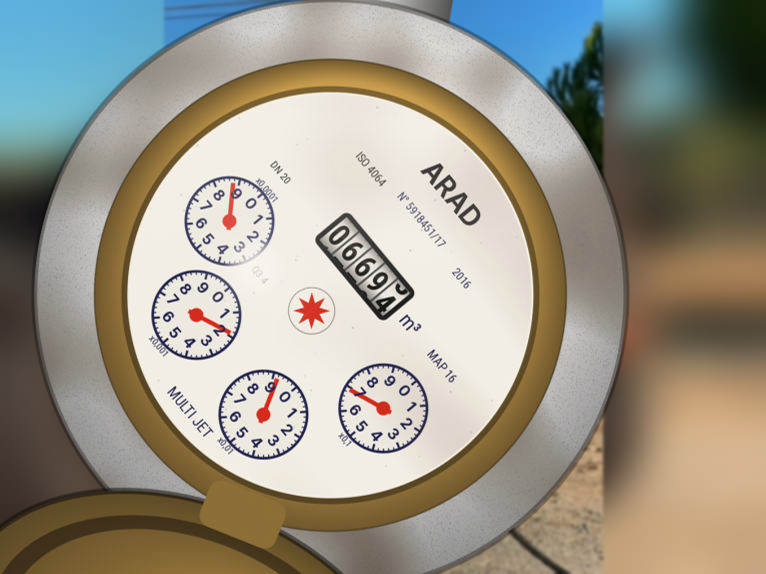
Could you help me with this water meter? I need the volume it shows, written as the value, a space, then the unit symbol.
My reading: 6693.6918 m³
